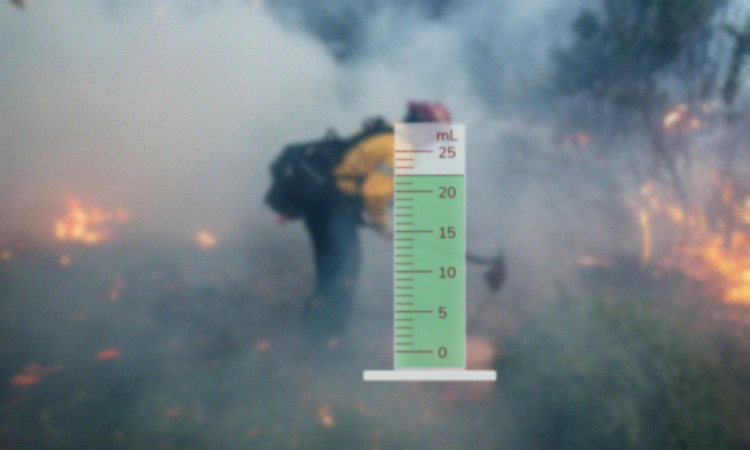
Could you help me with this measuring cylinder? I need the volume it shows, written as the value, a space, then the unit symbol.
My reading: 22 mL
